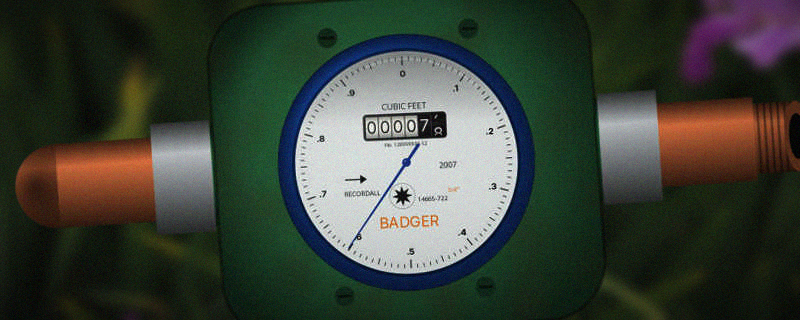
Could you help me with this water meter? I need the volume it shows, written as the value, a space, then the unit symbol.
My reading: 77.60 ft³
